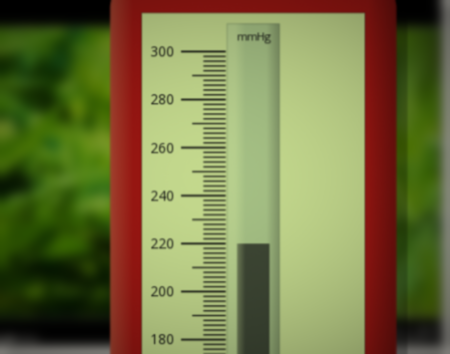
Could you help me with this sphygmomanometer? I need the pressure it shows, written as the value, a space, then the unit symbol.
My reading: 220 mmHg
